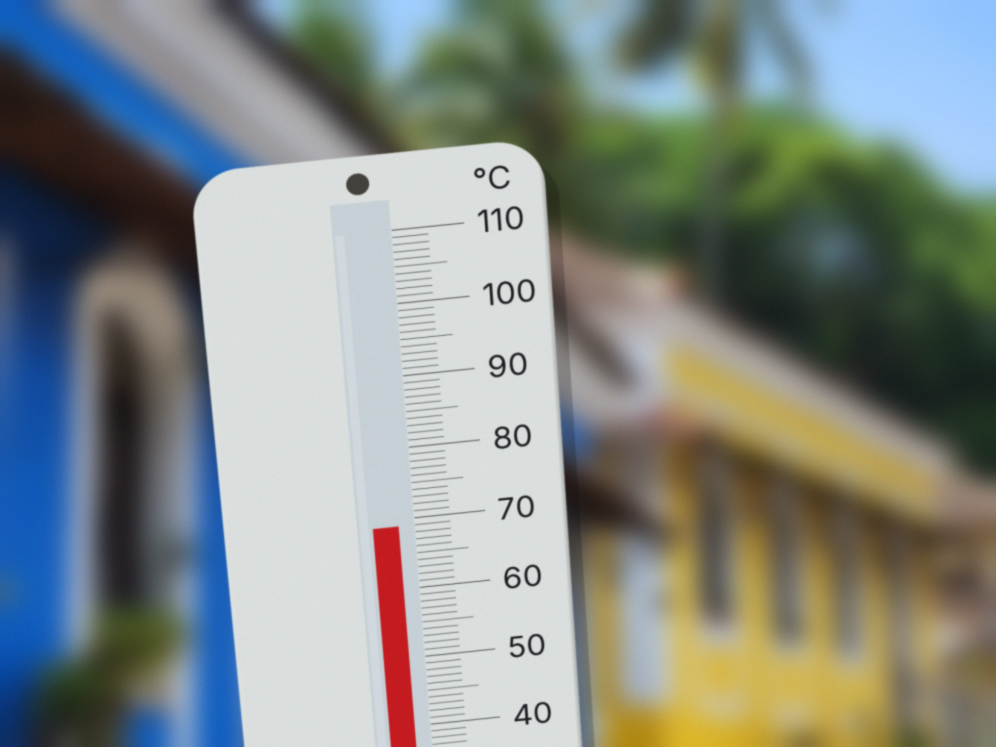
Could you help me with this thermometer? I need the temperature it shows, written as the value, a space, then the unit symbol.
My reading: 69 °C
